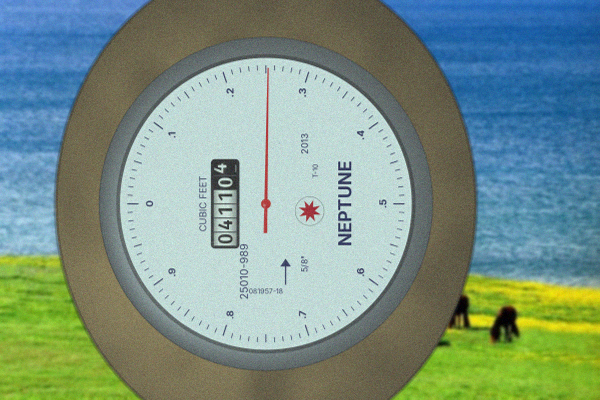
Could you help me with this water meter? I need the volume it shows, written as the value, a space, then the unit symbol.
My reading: 41104.25 ft³
